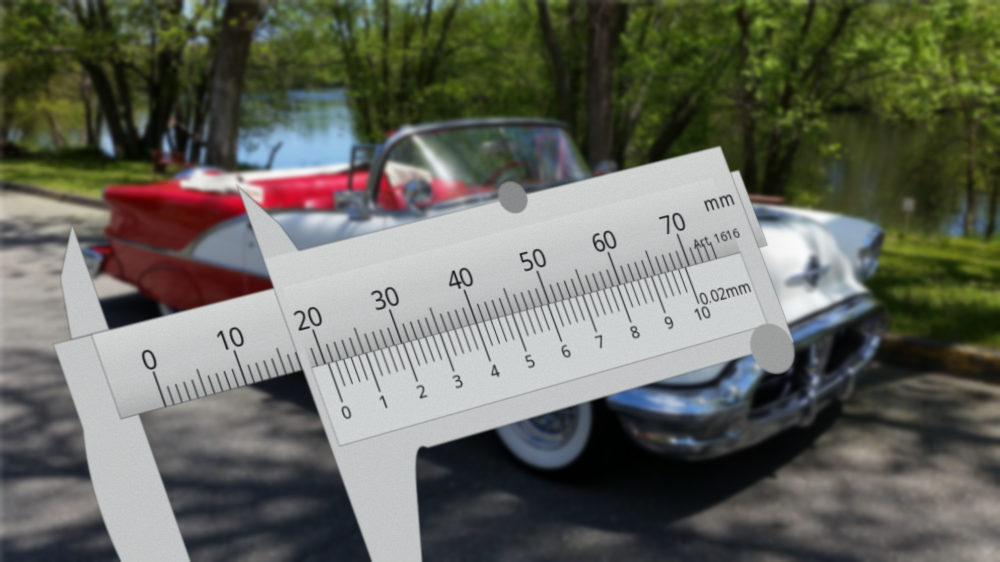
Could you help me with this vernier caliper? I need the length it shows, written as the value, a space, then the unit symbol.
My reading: 20.4 mm
